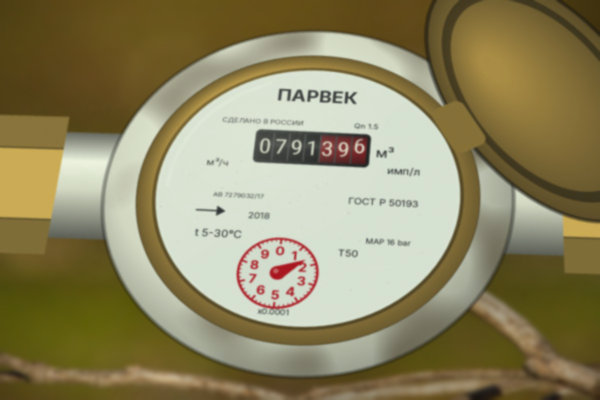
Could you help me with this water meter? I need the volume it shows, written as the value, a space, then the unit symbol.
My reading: 791.3961 m³
